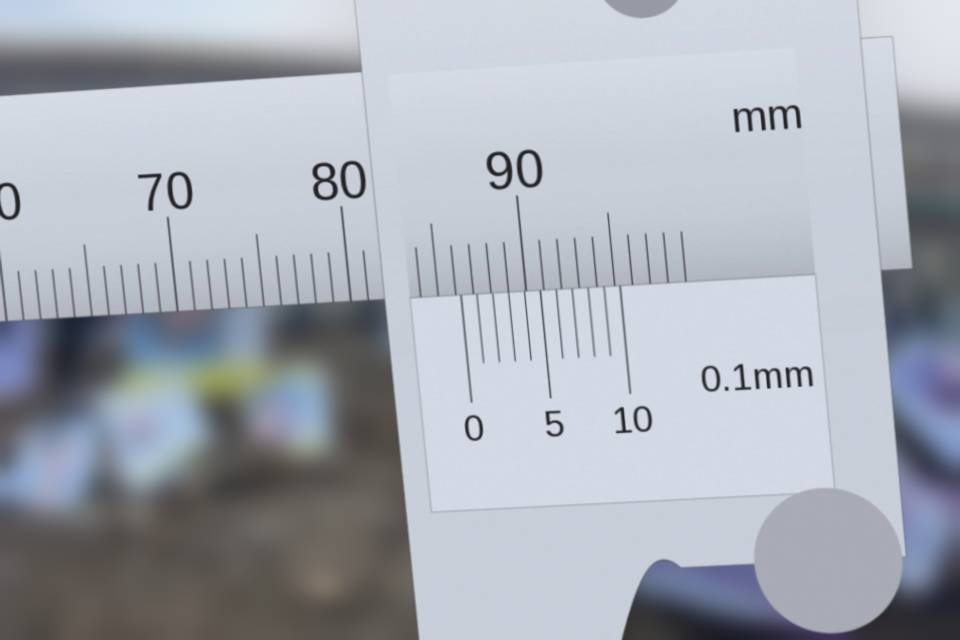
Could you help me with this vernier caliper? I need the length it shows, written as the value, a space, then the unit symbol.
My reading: 86.3 mm
